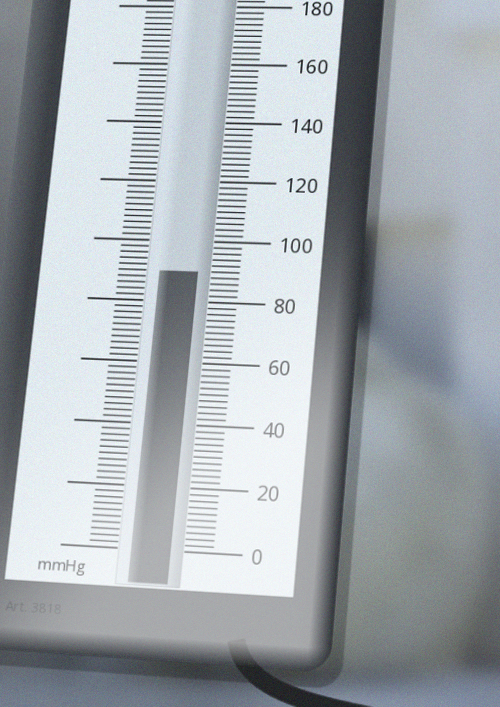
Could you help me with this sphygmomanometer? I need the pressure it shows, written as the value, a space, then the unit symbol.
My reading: 90 mmHg
